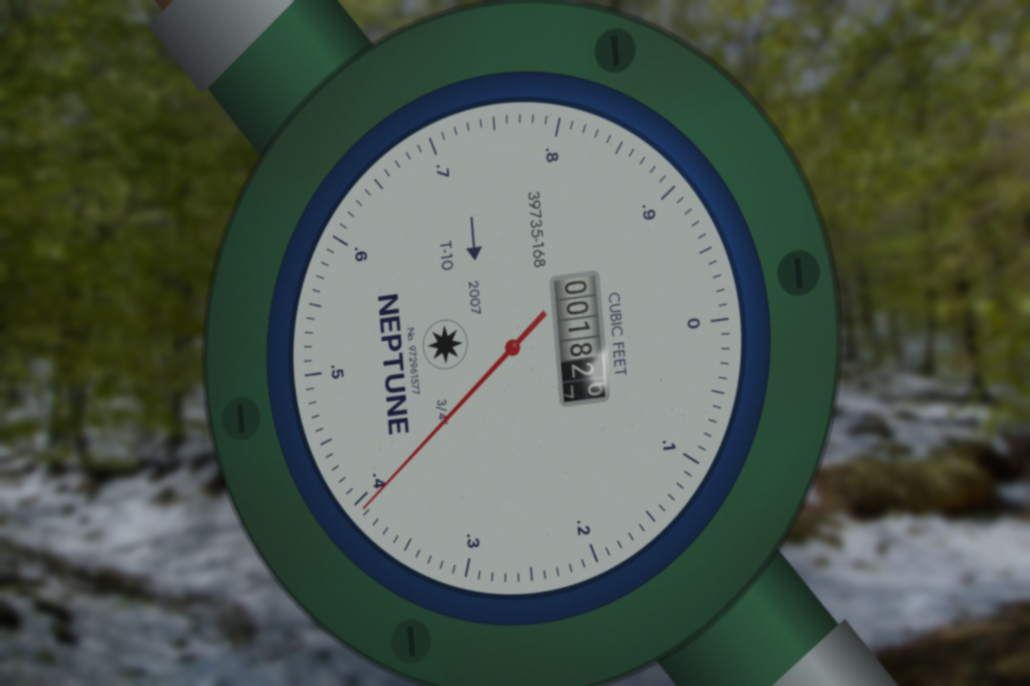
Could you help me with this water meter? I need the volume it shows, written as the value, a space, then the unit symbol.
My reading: 1826.39 ft³
